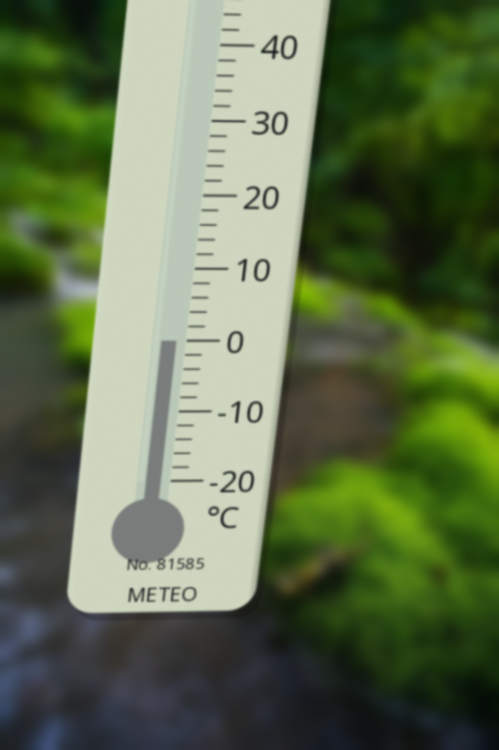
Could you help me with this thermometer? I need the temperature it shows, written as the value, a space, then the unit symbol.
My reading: 0 °C
